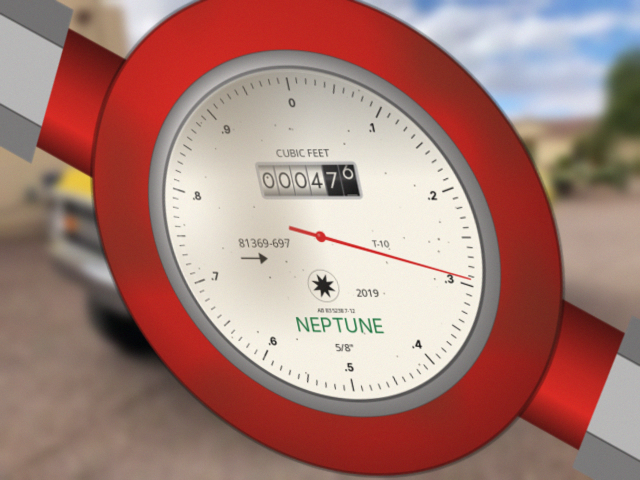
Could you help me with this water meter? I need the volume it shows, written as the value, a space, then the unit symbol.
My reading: 476.29 ft³
